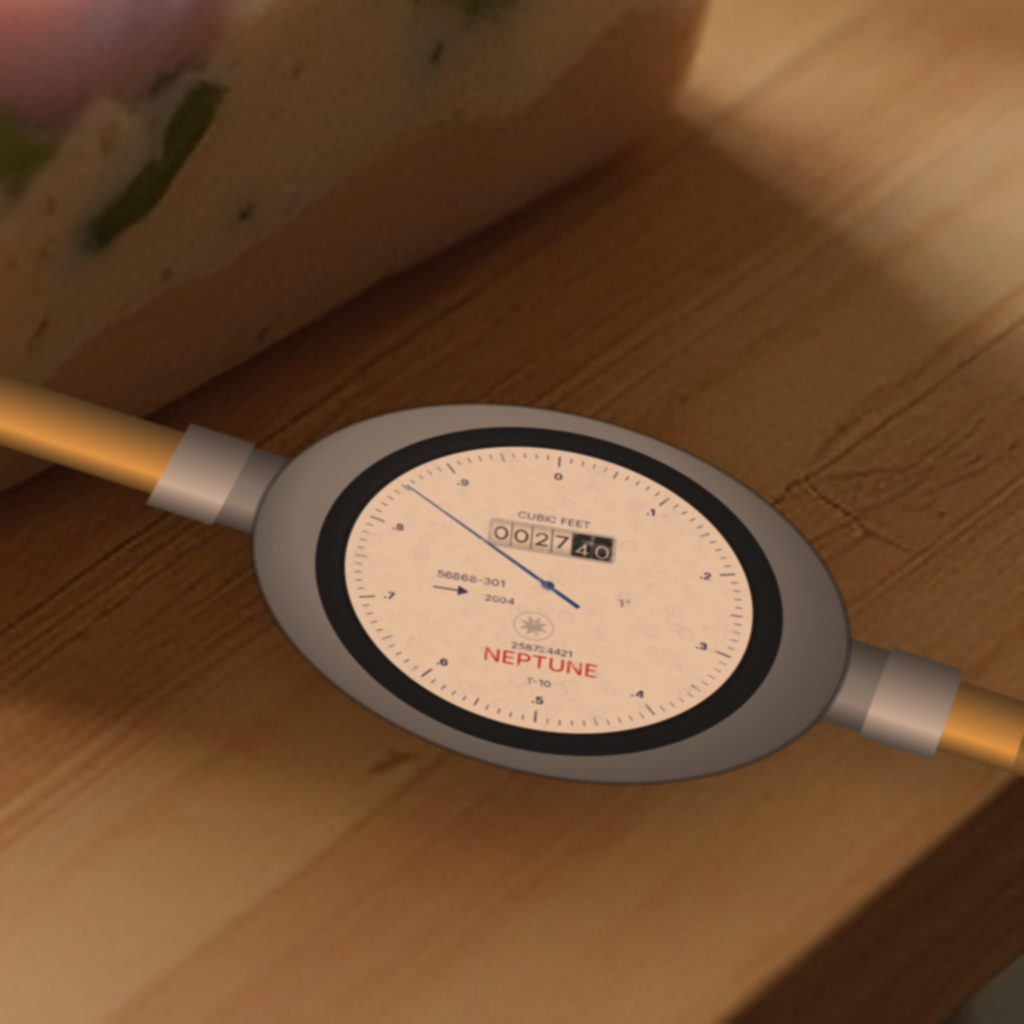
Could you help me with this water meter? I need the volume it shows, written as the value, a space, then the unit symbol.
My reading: 2739.85 ft³
